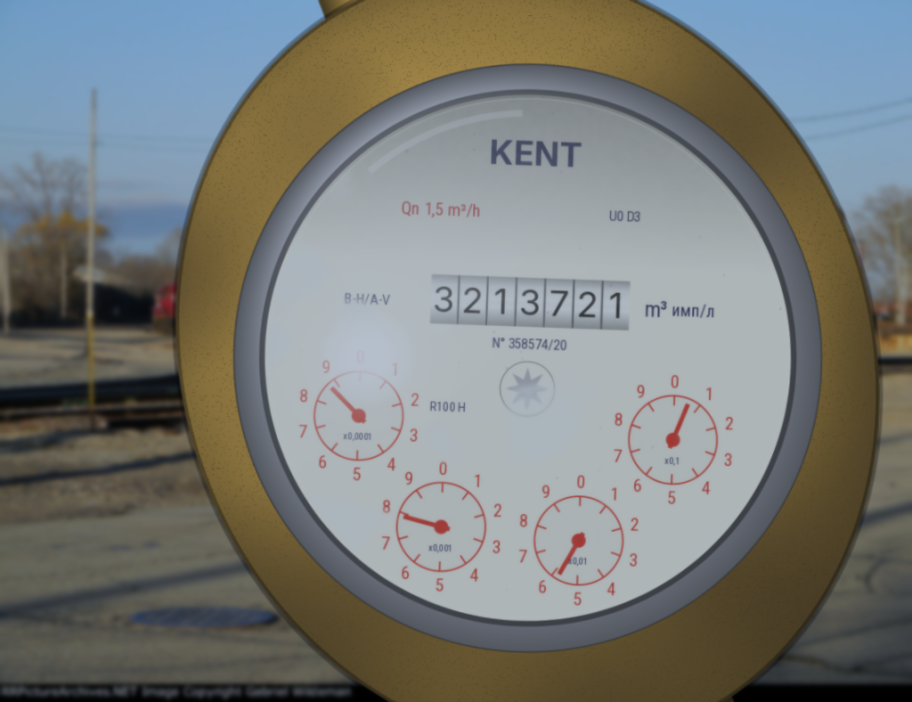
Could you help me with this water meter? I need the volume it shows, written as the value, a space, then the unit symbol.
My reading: 3213721.0578 m³
